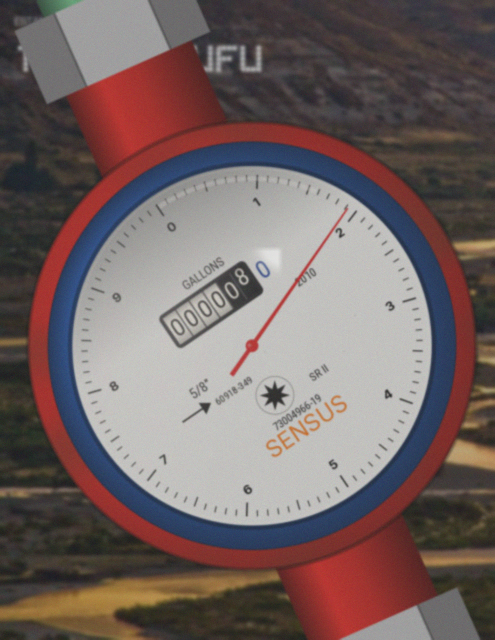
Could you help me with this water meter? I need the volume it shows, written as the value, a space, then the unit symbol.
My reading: 81.9 gal
